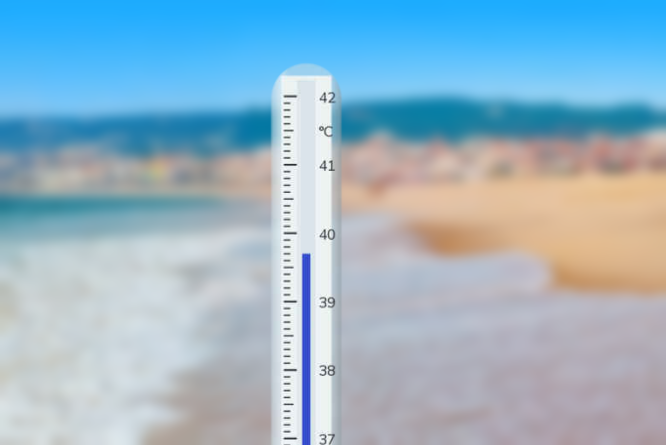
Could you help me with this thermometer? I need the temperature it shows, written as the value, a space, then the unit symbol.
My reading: 39.7 °C
